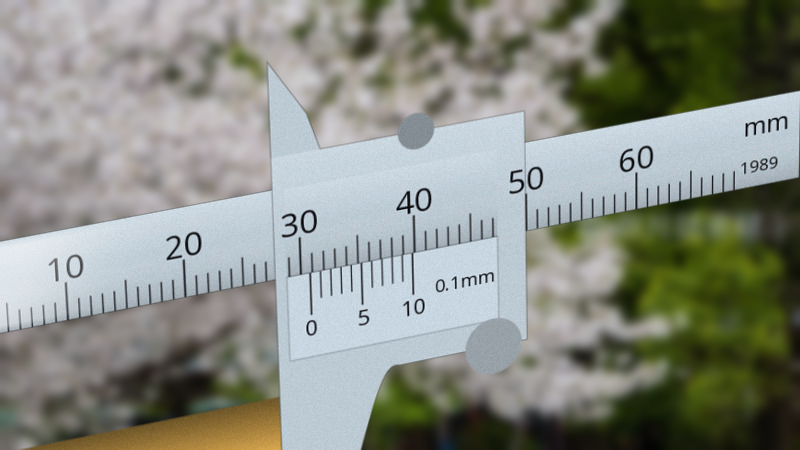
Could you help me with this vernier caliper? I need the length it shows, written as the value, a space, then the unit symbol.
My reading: 30.8 mm
